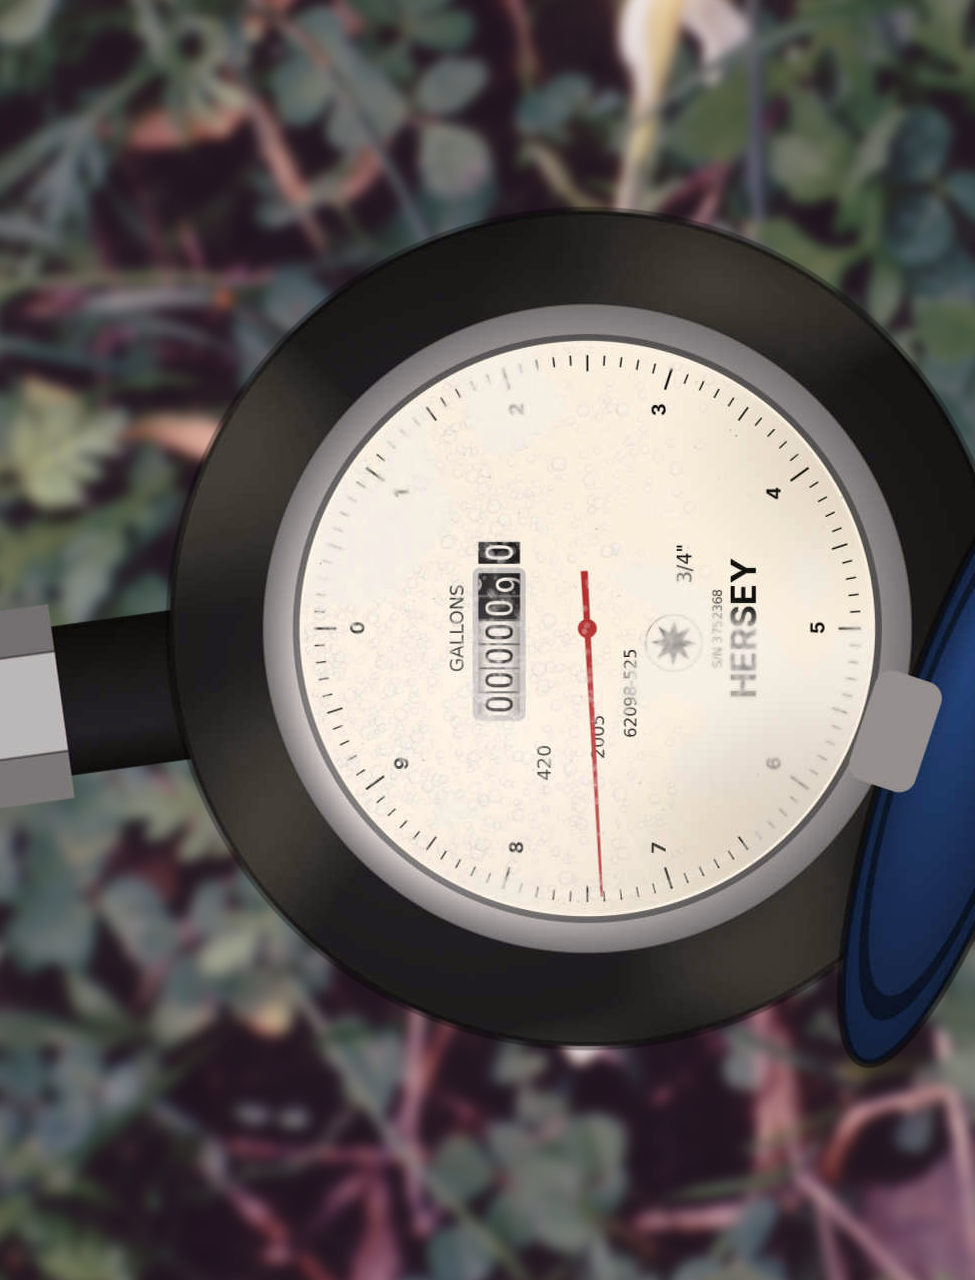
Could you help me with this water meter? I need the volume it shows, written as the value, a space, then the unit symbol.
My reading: 87.4 gal
